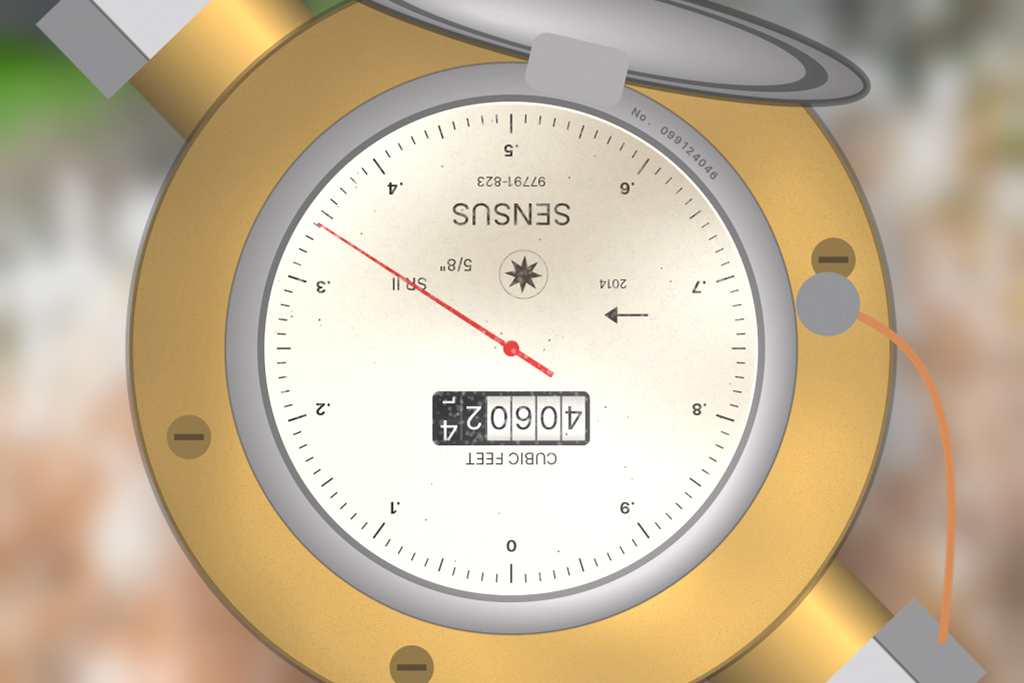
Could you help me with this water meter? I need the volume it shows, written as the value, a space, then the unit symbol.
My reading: 406024.34 ft³
